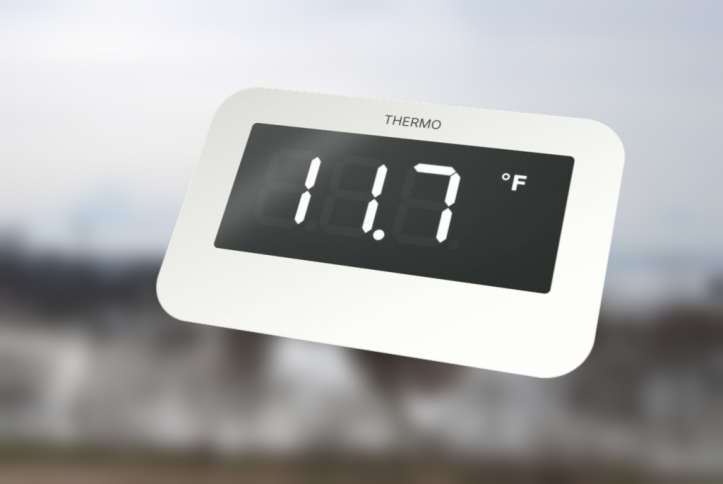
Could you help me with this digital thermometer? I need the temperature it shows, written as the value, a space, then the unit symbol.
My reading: 11.7 °F
